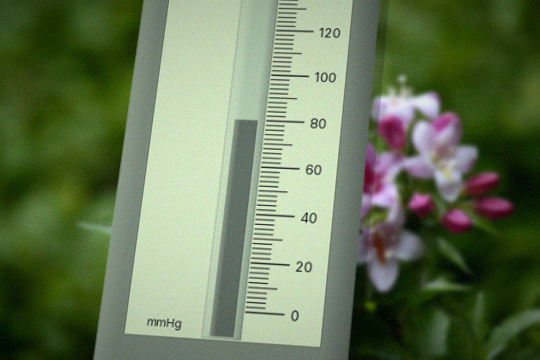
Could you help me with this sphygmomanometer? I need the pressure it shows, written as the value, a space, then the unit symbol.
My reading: 80 mmHg
